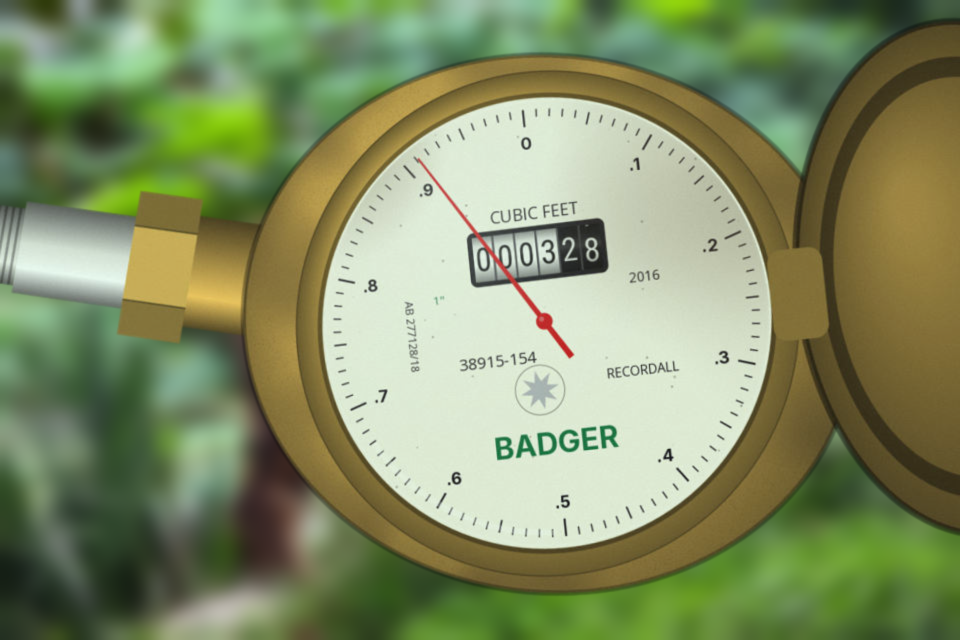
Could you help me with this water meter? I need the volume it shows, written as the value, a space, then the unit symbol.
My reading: 327.91 ft³
